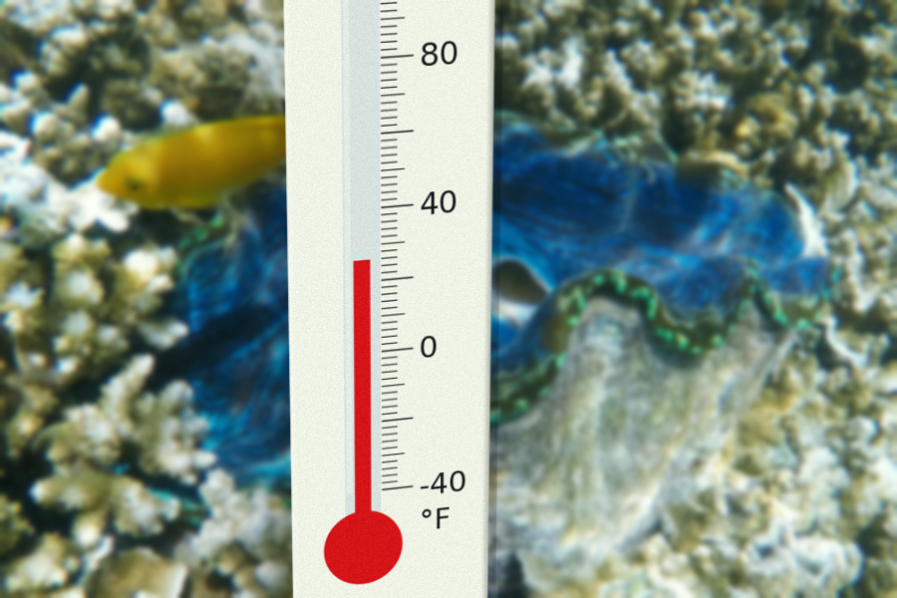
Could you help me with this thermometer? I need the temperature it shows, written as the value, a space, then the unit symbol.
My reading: 26 °F
